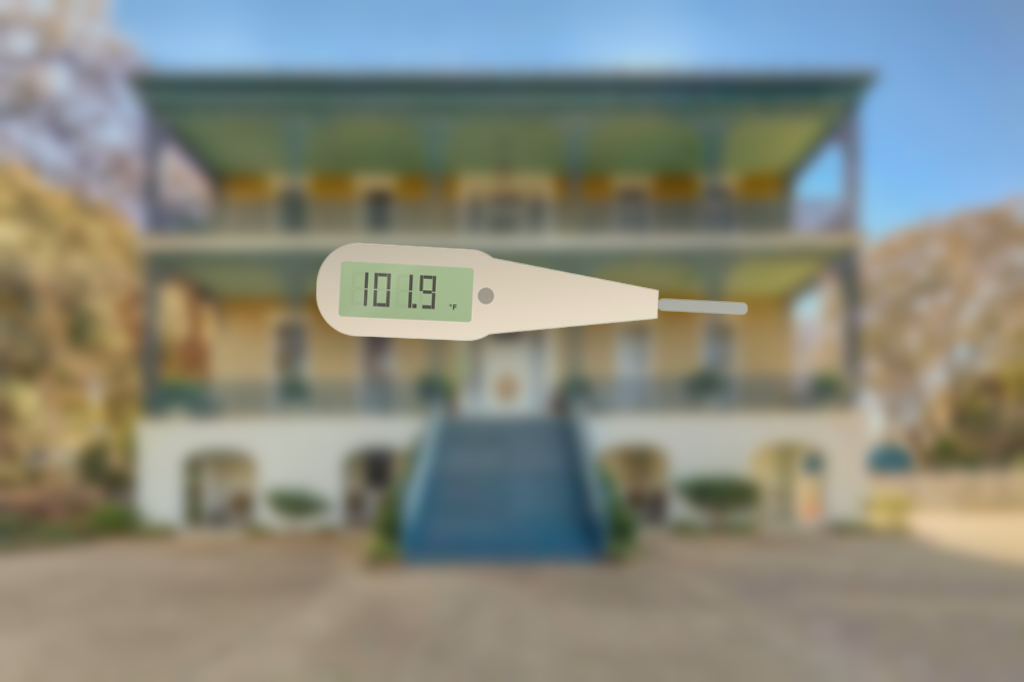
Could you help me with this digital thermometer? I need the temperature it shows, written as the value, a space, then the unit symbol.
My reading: 101.9 °F
